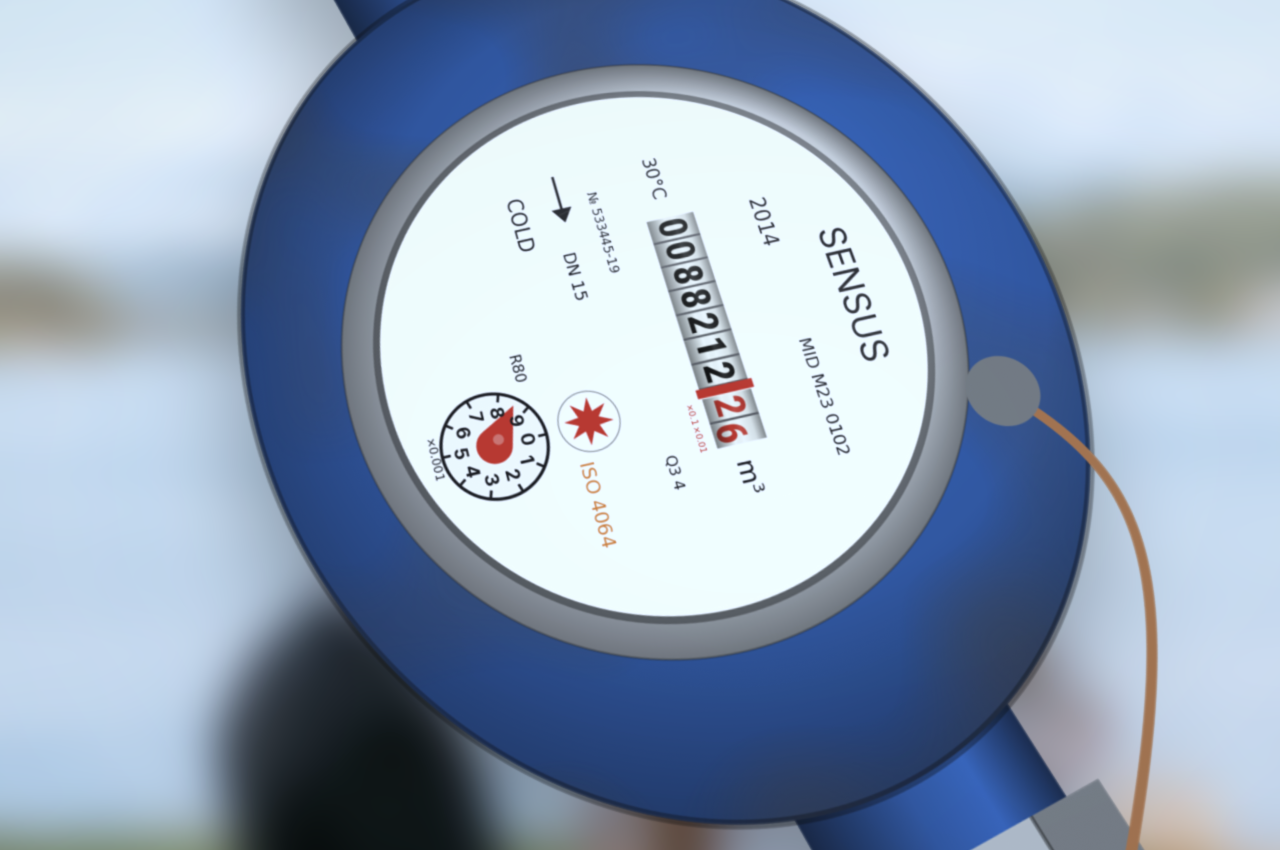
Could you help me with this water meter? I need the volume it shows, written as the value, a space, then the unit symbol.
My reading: 88212.258 m³
